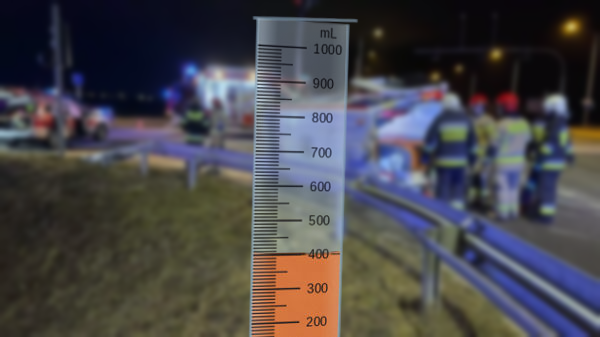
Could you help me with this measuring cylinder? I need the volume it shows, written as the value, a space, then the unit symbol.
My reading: 400 mL
